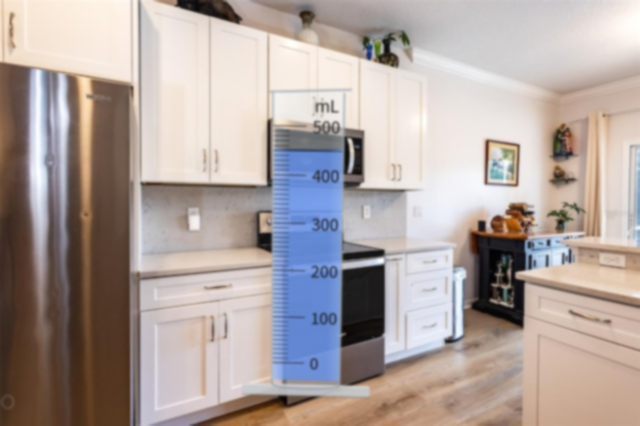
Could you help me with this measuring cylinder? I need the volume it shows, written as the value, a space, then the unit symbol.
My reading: 450 mL
